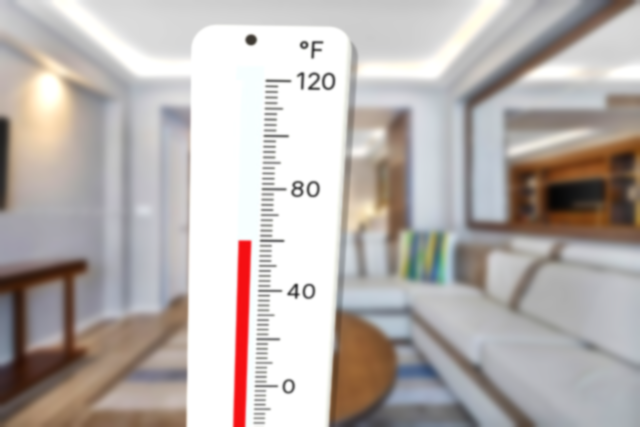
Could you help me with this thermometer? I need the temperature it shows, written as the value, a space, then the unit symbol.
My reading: 60 °F
